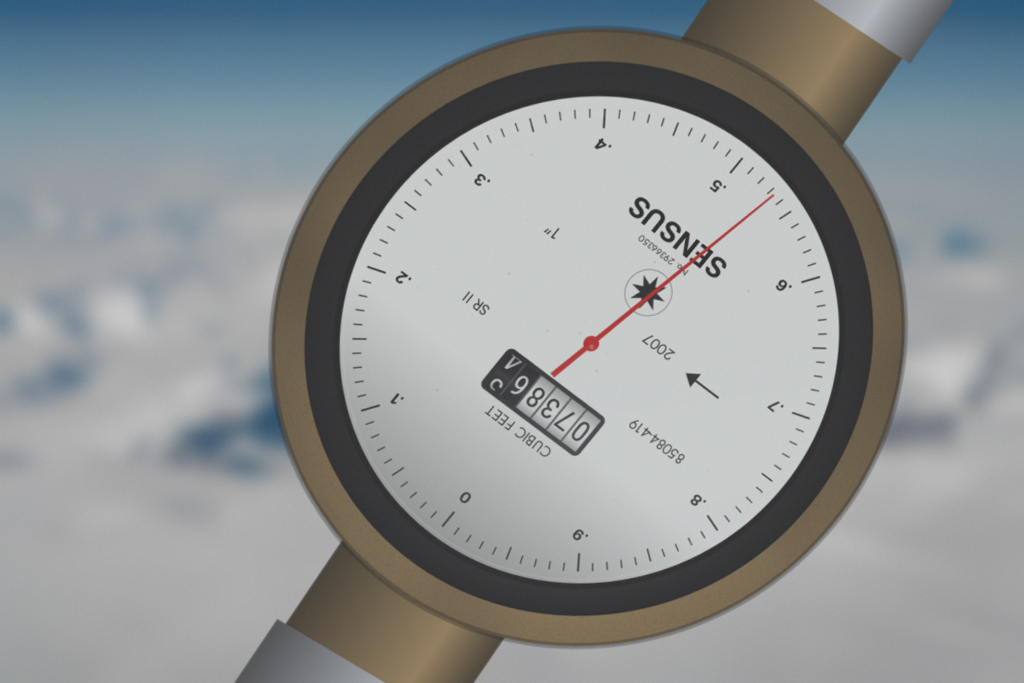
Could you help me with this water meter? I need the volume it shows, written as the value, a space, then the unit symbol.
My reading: 73863.53 ft³
